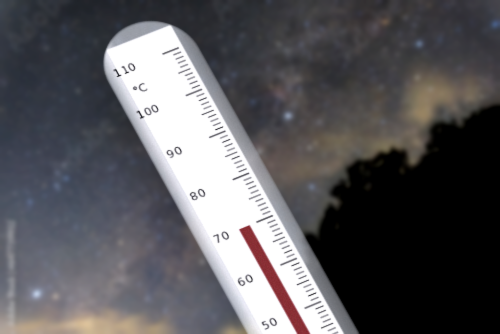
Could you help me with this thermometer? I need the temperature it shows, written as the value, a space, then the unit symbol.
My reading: 70 °C
